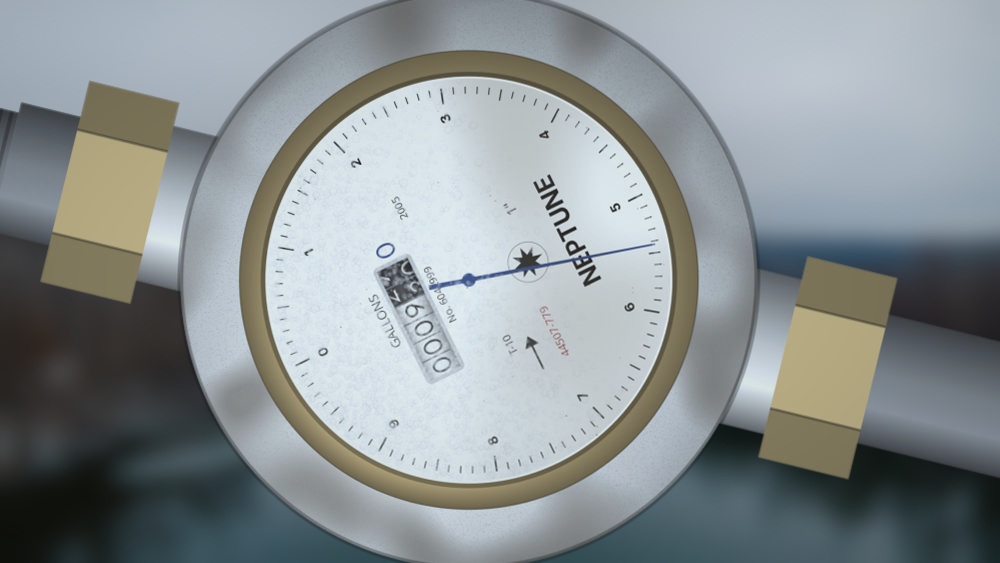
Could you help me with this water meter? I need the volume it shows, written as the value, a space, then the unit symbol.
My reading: 9295.4 gal
